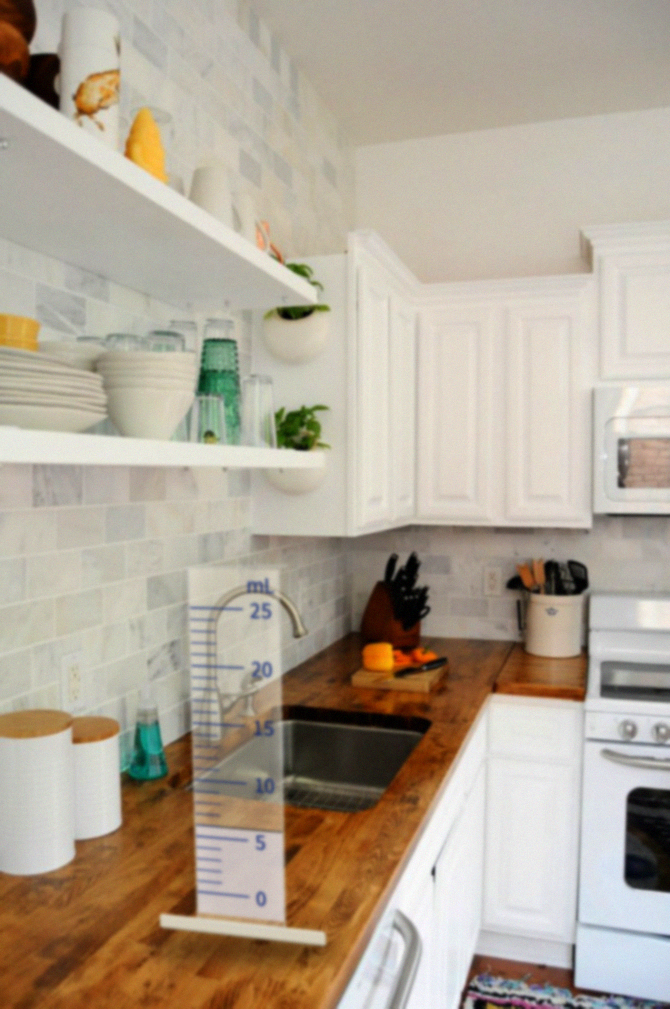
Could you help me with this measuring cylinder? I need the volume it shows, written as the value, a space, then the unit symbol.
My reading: 6 mL
